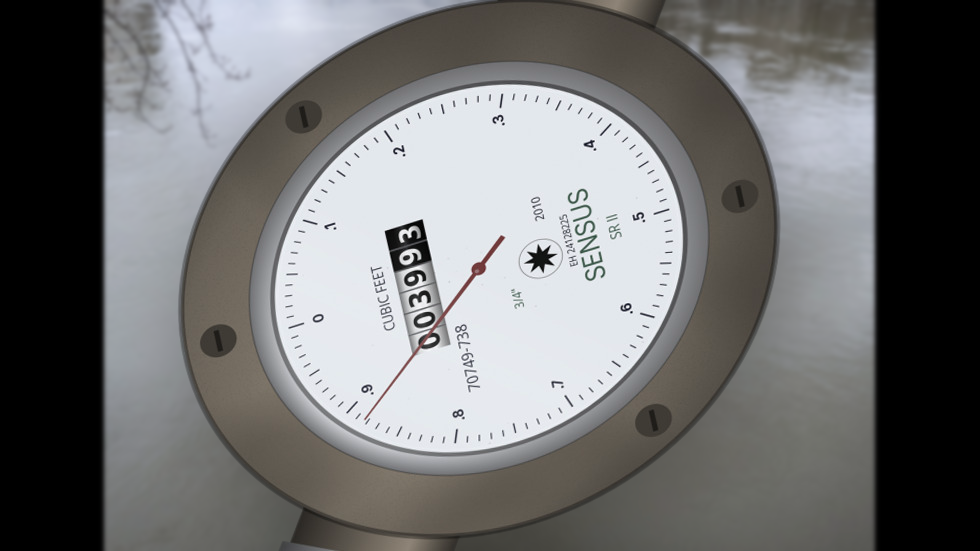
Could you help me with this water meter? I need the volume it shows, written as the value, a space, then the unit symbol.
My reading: 3992.88 ft³
